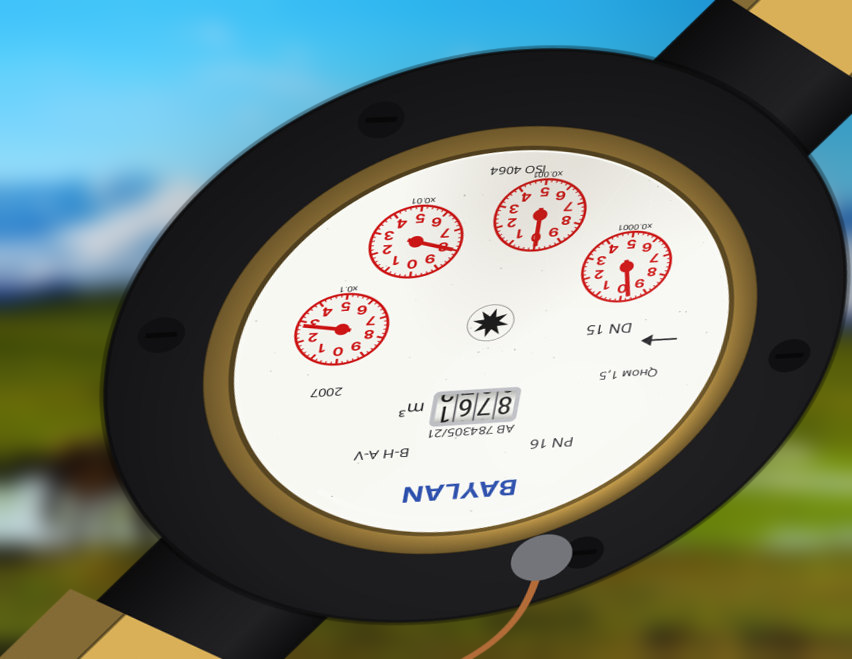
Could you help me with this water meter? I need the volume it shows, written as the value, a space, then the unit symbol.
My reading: 8761.2799 m³
